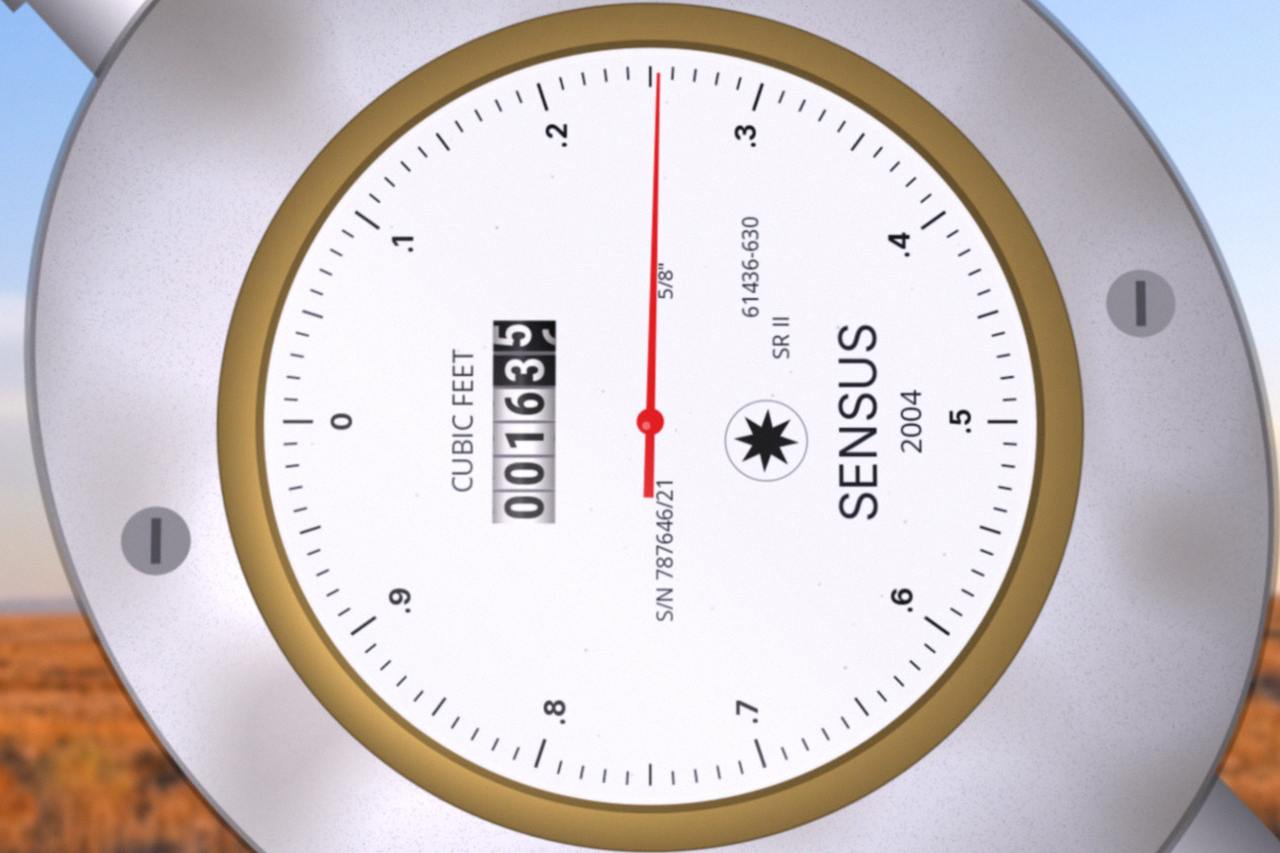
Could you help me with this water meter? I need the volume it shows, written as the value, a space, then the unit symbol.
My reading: 1635.25 ft³
